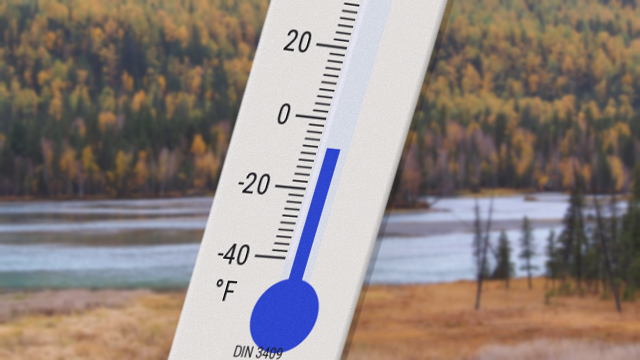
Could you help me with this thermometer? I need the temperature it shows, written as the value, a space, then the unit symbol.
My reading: -8 °F
